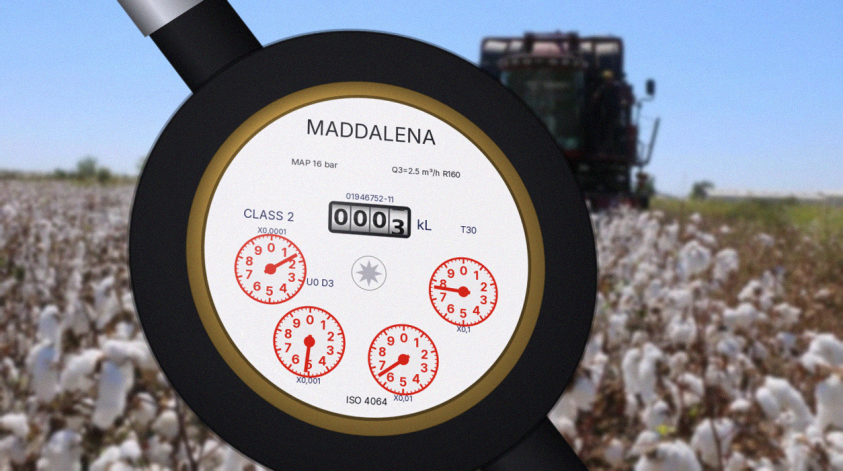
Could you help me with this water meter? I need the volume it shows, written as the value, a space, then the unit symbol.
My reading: 2.7651 kL
